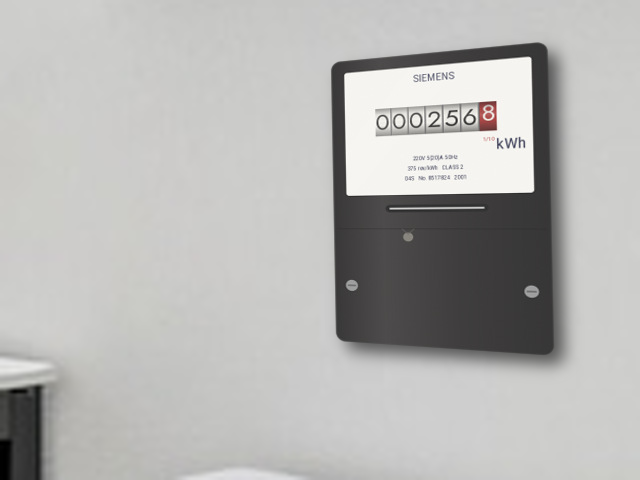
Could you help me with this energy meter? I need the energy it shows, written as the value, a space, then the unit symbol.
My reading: 256.8 kWh
